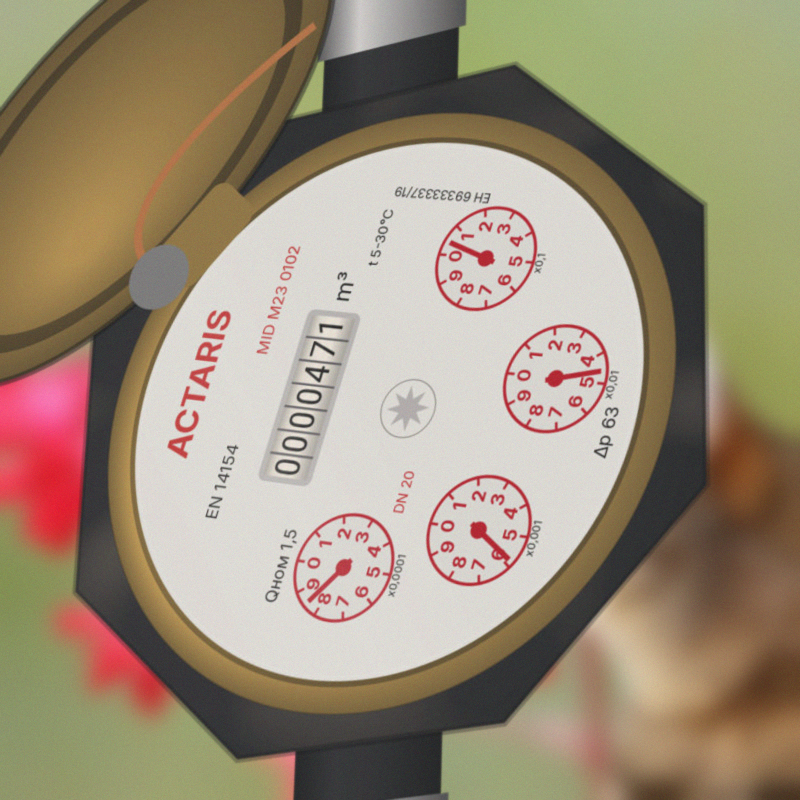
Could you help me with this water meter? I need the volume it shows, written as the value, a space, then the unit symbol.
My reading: 471.0458 m³
